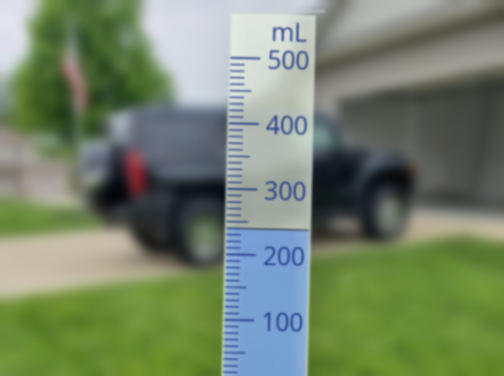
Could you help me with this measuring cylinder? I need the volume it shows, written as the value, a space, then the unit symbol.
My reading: 240 mL
